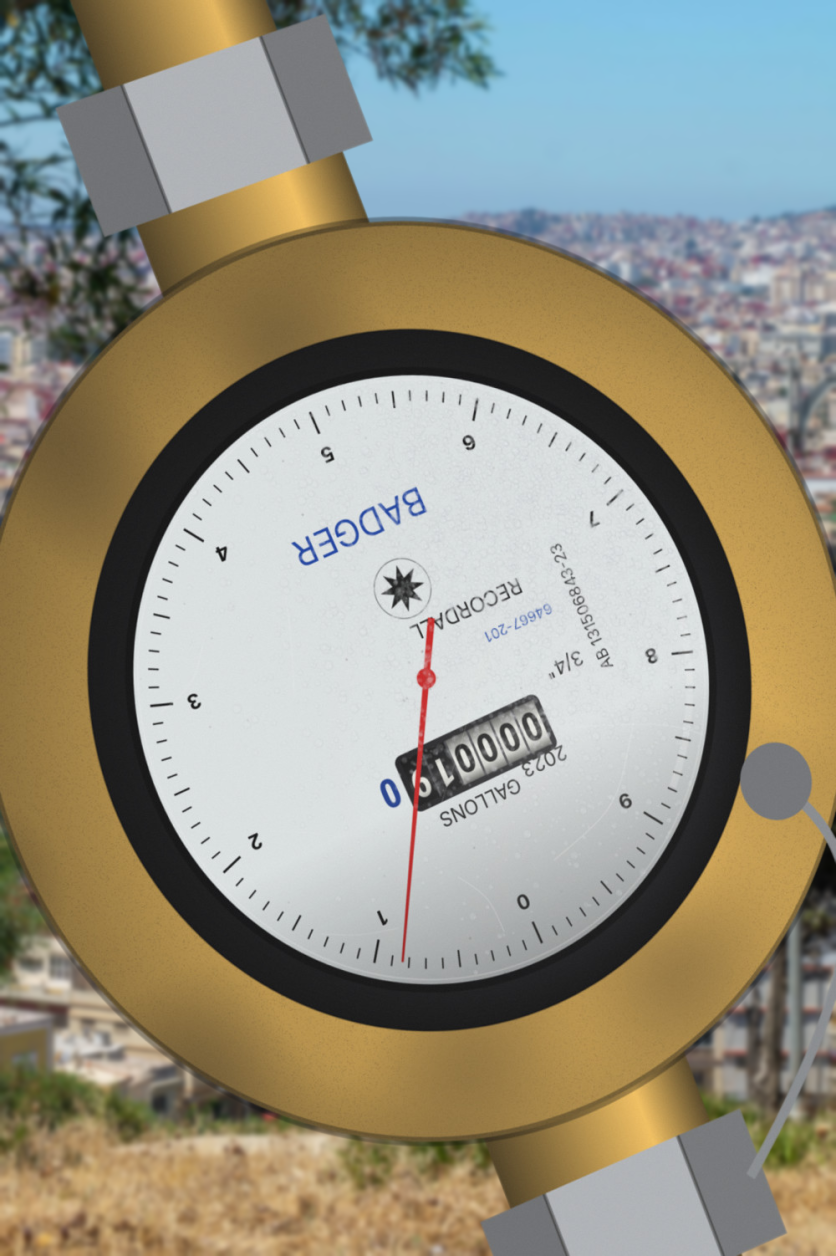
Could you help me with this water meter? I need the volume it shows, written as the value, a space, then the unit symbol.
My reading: 190.8 gal
